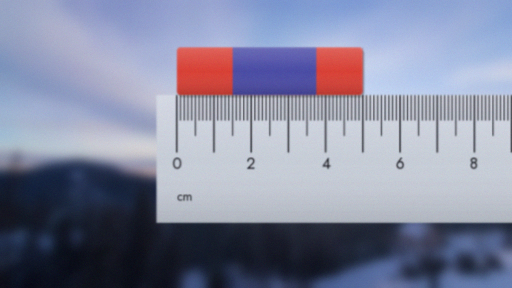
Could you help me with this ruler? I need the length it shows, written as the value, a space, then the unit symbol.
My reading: 5 cm
